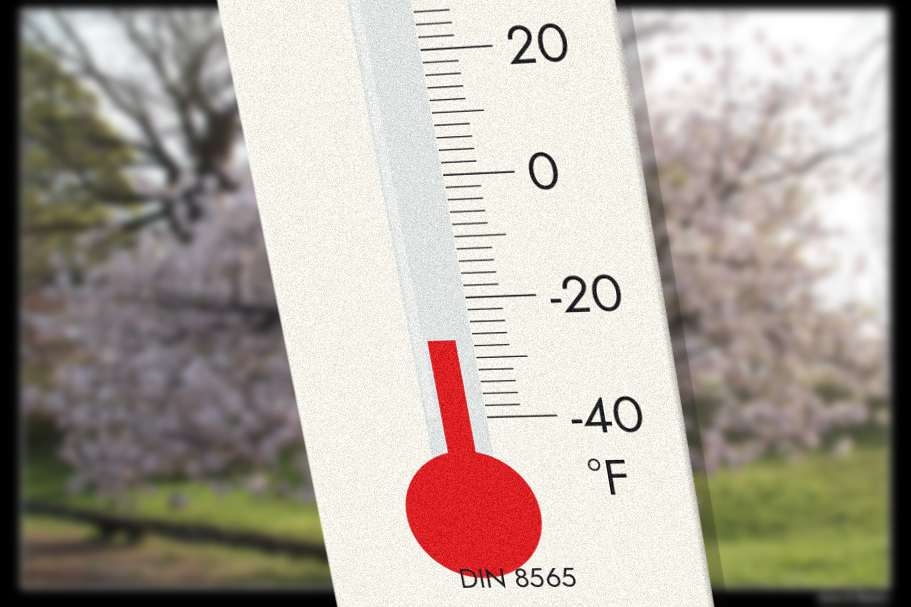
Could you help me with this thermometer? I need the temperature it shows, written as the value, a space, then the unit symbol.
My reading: -27 °F
